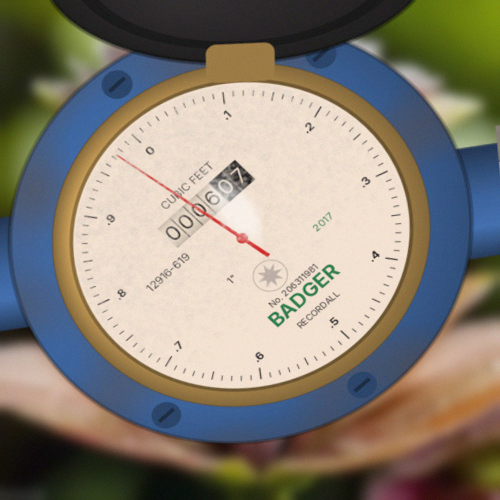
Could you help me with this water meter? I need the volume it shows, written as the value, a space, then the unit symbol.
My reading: 606.97 ft³
